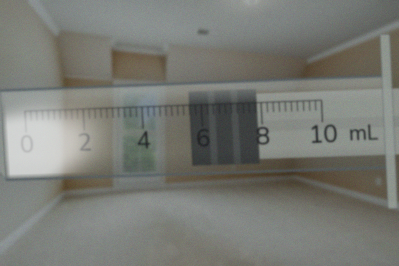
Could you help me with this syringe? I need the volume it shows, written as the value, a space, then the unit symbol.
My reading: 5.6 mL
